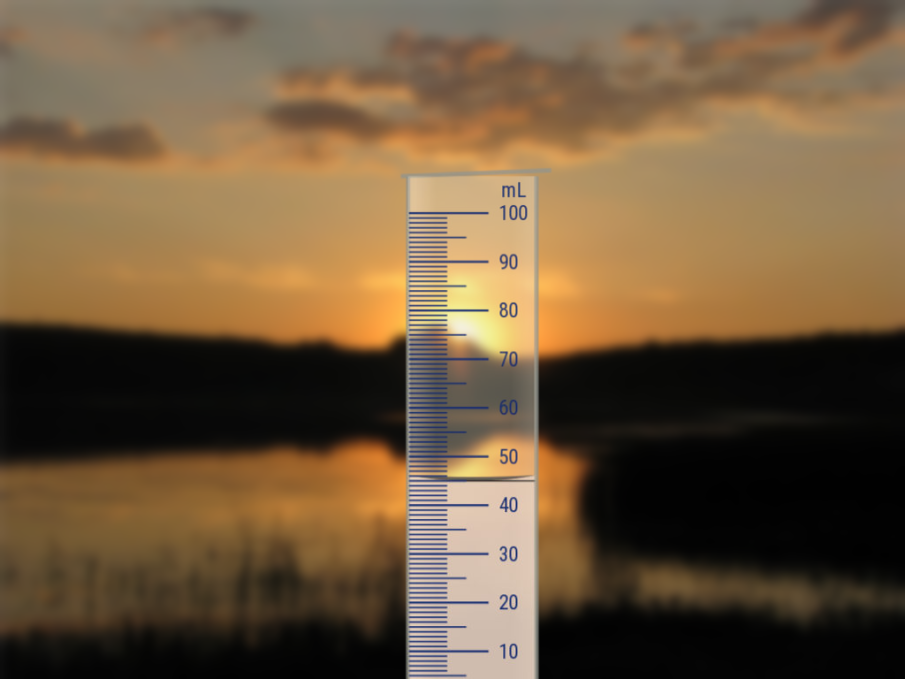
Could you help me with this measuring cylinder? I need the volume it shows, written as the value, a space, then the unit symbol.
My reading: 45 mL
